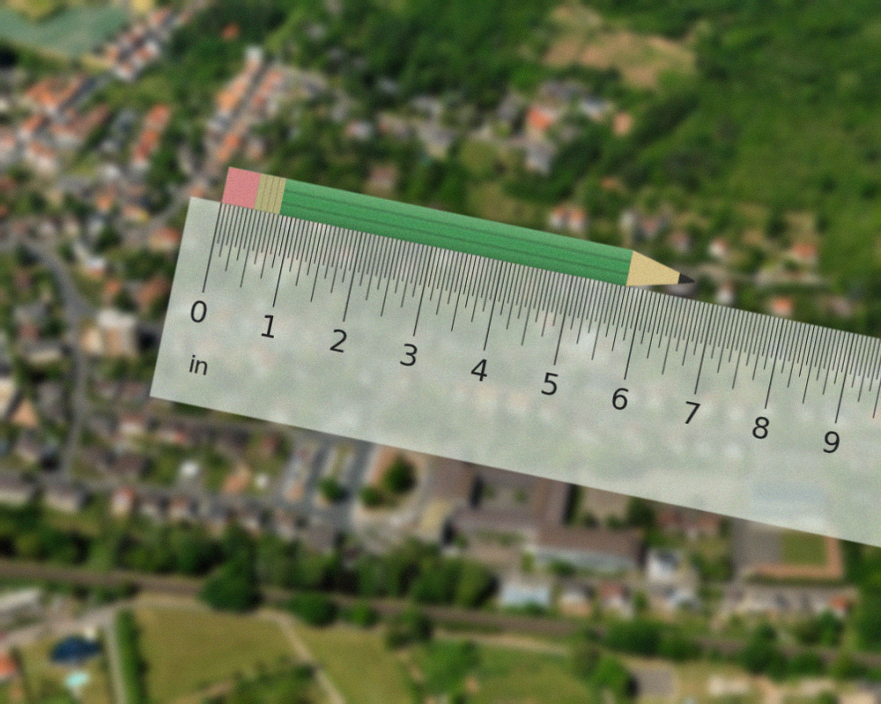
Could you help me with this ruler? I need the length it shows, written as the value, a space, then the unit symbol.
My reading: 6.6875 in
